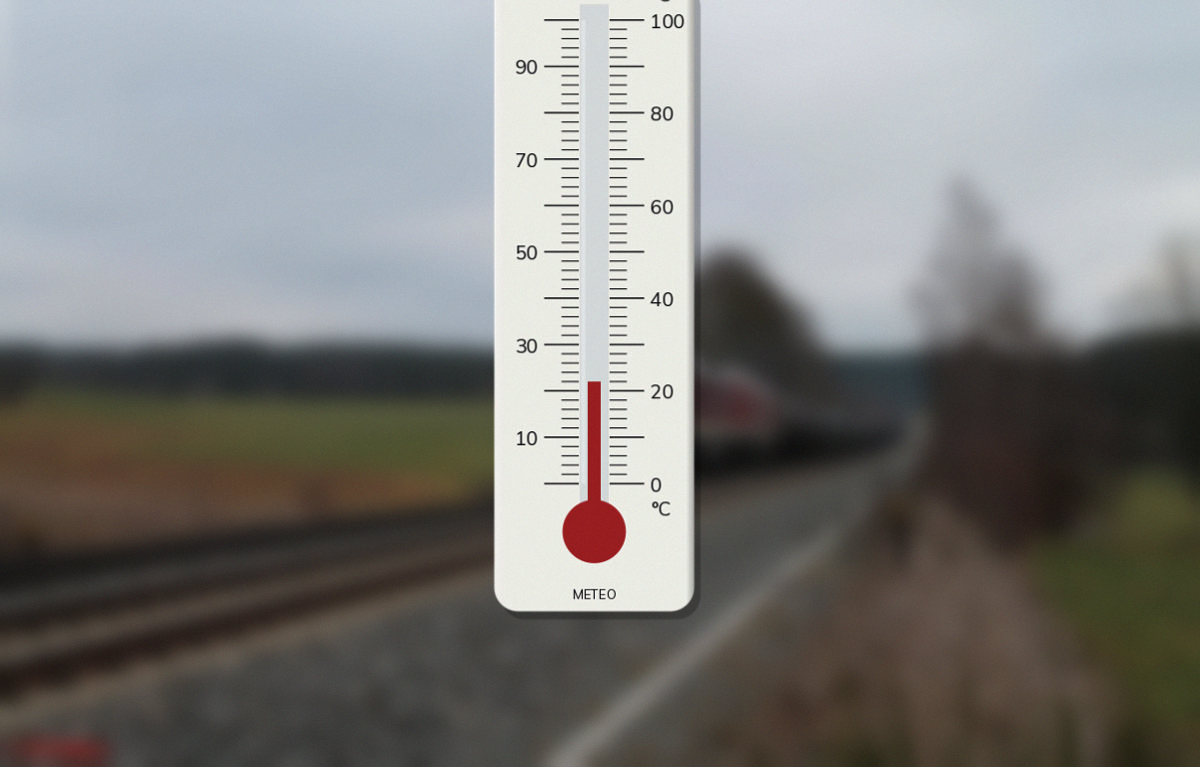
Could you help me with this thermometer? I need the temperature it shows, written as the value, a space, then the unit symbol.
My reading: 22 °C
